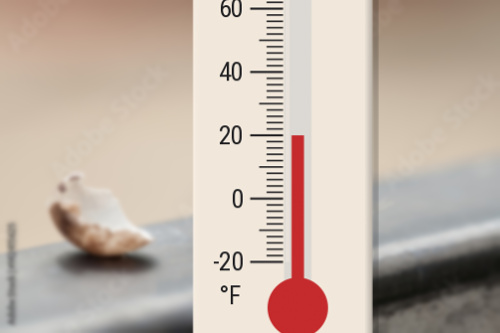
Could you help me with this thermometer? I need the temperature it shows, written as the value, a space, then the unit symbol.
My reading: 20 °F
